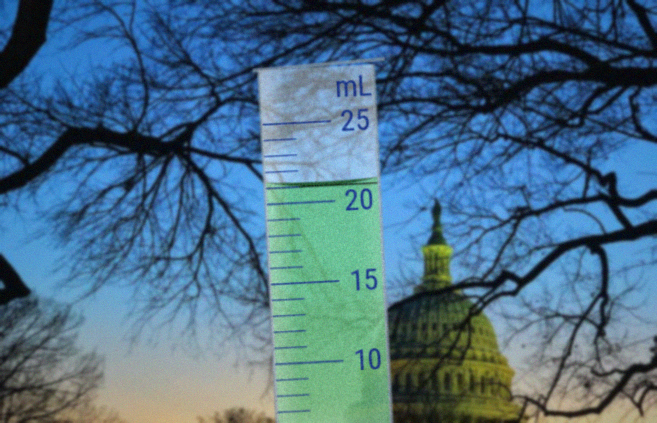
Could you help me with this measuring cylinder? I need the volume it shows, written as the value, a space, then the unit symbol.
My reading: 21 mL
